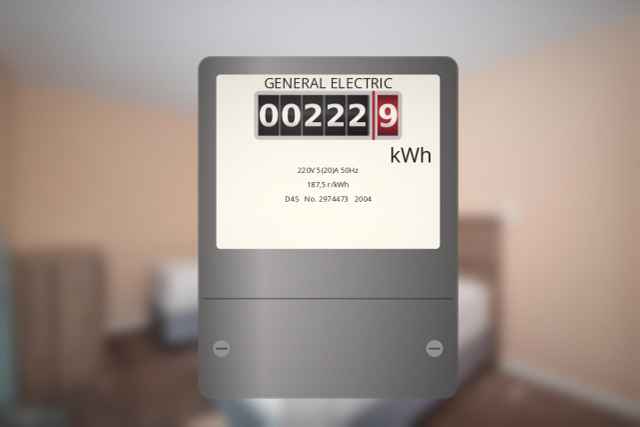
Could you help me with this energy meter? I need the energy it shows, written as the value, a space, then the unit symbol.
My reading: 222.9 kWh
